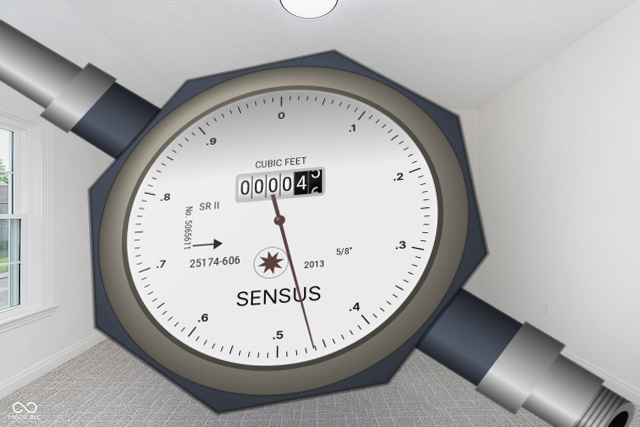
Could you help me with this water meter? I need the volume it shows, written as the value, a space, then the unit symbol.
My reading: 45.46 ft³
